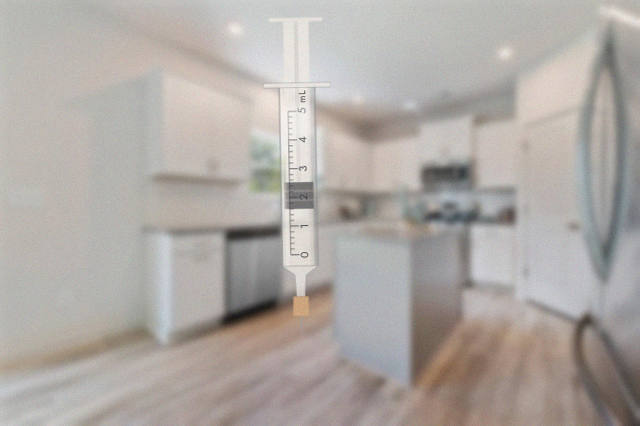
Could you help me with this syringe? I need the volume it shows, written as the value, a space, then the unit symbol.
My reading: 1.6 mL
